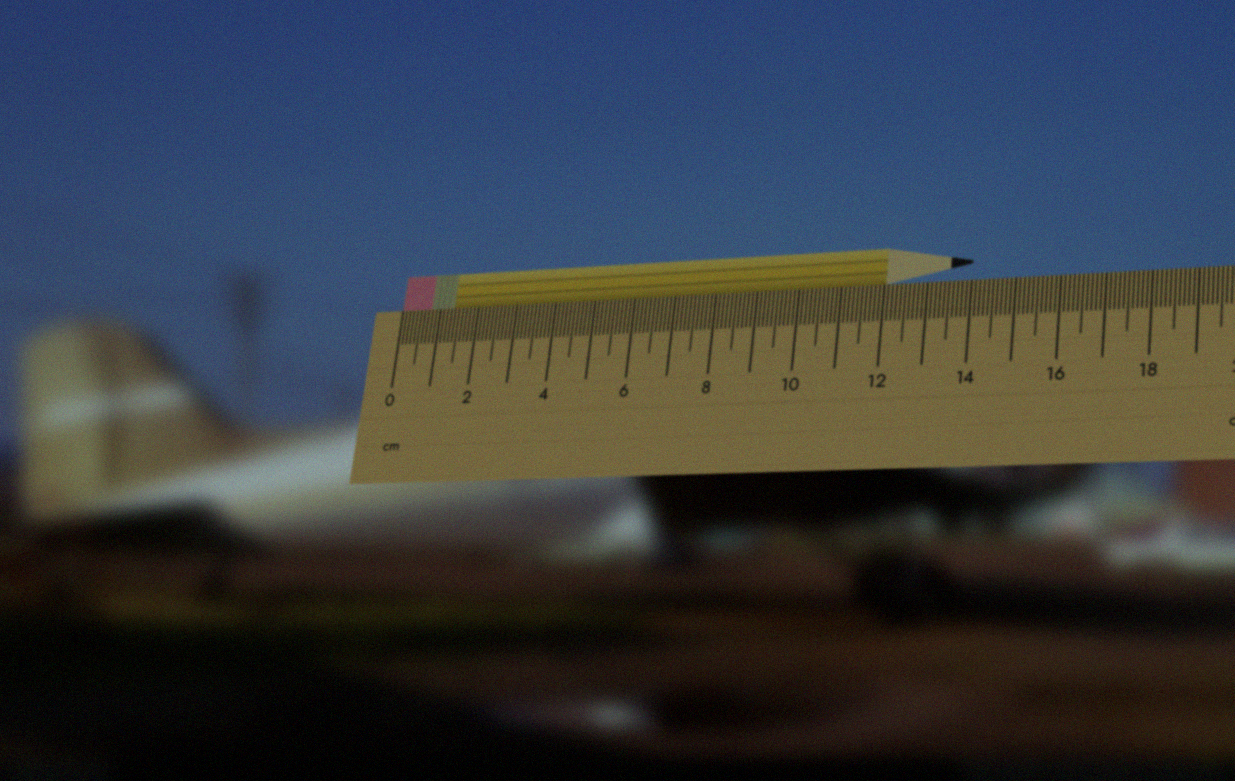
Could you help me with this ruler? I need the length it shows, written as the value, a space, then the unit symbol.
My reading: 14 cm
